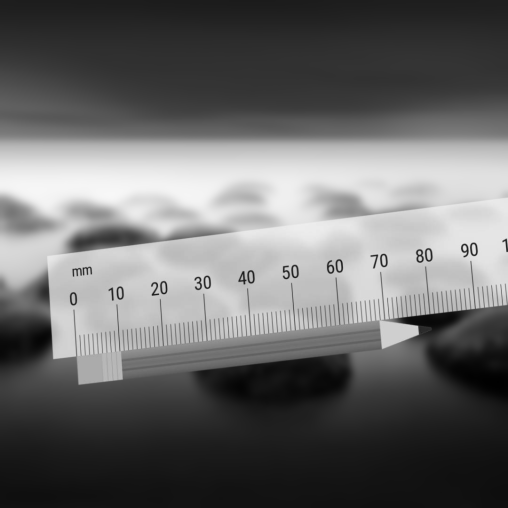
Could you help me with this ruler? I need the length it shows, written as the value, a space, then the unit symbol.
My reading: 80 mm
